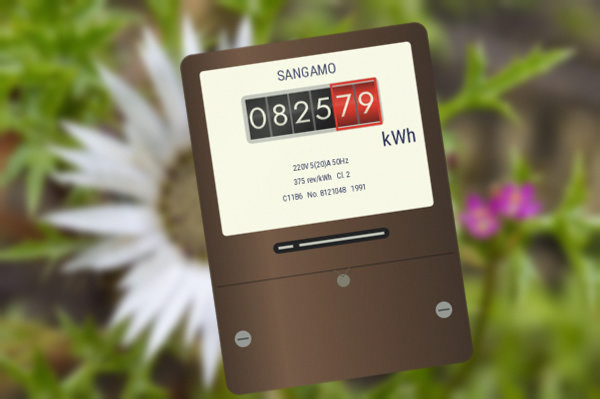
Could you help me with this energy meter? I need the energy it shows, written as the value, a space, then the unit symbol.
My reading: 825.79 kWh
